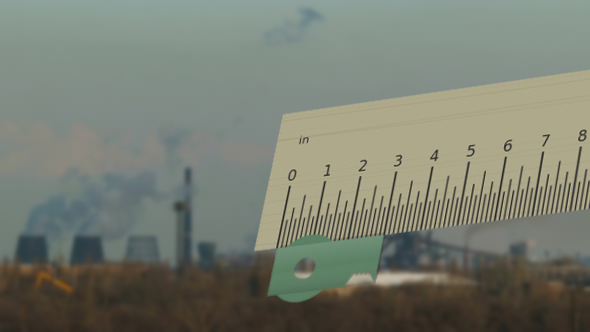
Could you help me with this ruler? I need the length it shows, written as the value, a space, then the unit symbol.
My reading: 3 in
